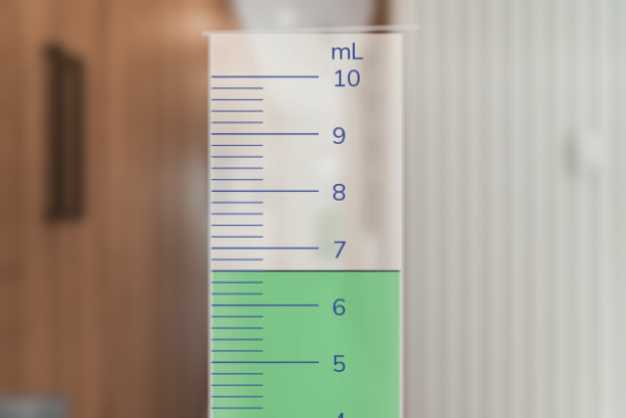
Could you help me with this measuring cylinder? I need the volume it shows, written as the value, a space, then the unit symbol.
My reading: 6.6 mL
